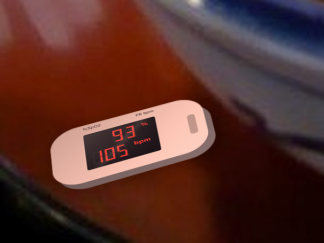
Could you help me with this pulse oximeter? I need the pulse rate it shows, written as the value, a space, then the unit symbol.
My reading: 105 bpm
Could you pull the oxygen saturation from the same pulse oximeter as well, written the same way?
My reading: 93 %
